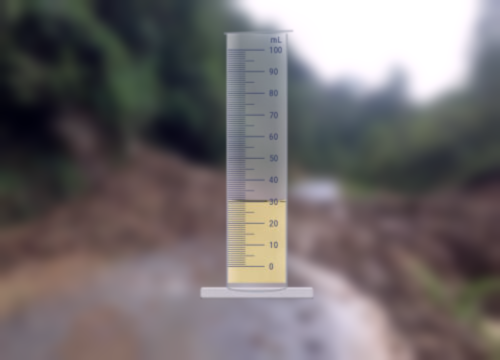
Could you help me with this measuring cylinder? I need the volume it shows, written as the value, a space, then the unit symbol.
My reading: 30 mL
